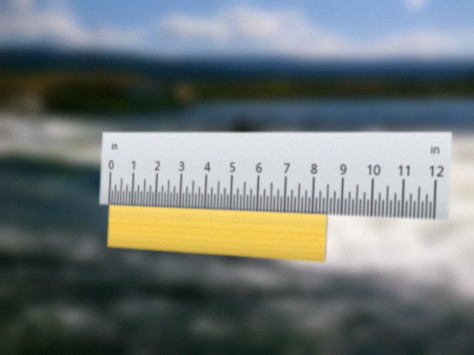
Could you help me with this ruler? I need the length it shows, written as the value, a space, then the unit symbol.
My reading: 8.5 in
